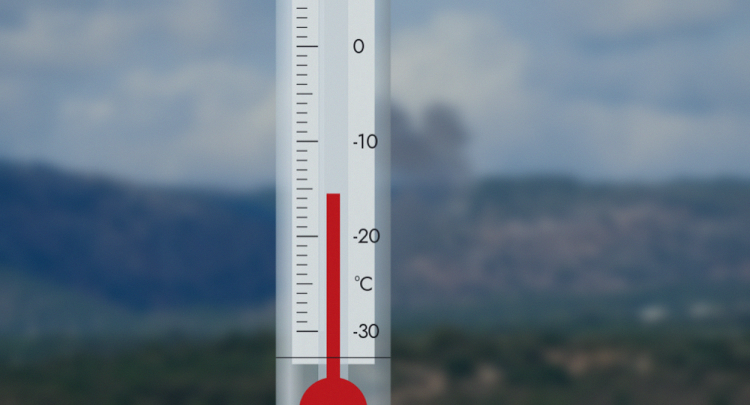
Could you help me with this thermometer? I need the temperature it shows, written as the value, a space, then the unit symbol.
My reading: -15.5 °C
